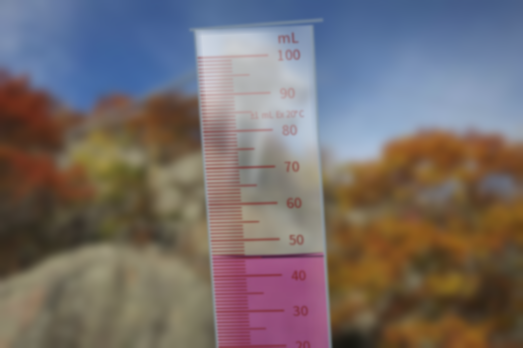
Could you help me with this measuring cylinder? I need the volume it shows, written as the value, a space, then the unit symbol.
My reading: 45 mL
